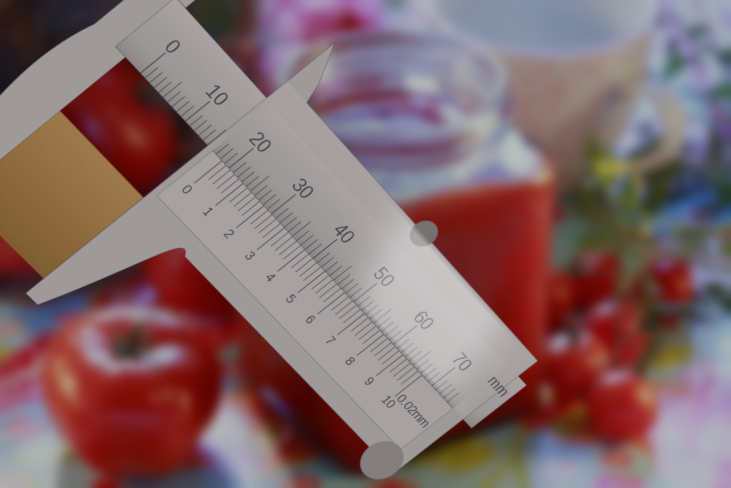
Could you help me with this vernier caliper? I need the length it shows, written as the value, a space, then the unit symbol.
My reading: 18.4 mm
